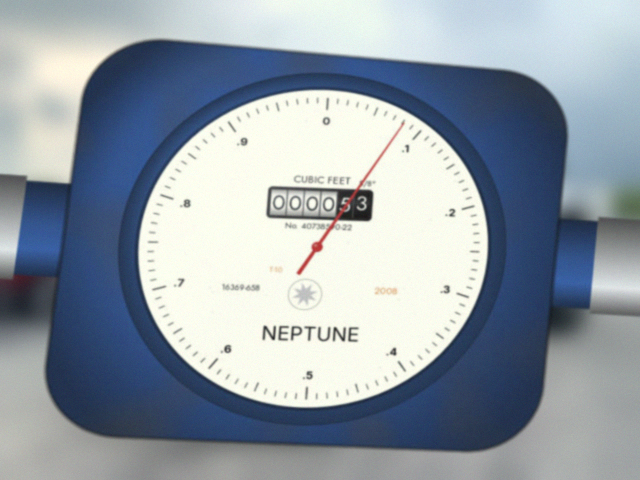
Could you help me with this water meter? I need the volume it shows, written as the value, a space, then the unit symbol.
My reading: 53.08 ft³
